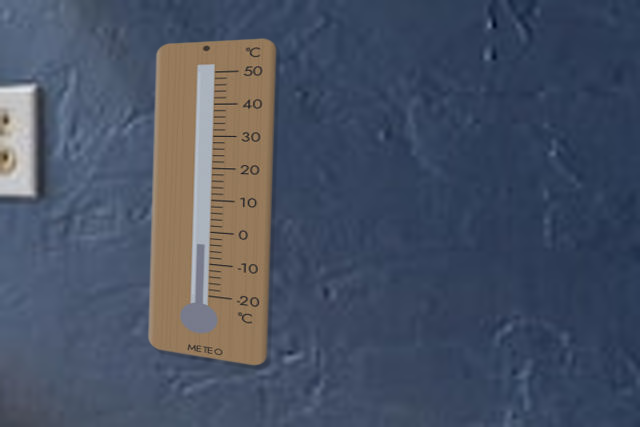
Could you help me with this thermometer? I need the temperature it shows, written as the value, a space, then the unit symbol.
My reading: -4 °C
